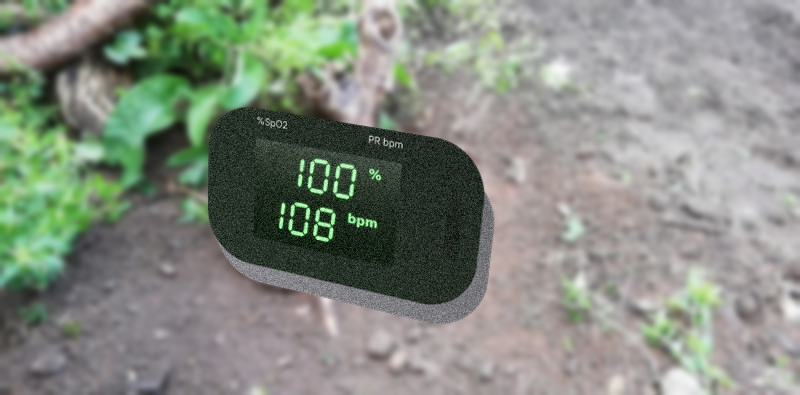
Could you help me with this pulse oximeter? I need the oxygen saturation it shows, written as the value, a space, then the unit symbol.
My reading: 100 %
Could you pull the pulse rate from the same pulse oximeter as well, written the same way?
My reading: 108 bpm
